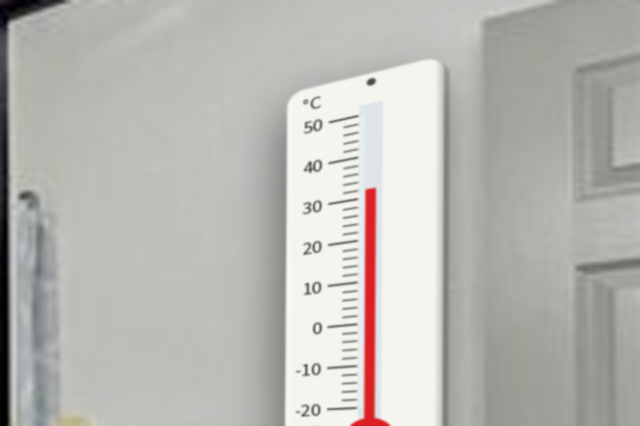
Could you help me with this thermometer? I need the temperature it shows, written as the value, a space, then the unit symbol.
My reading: 32 °C
